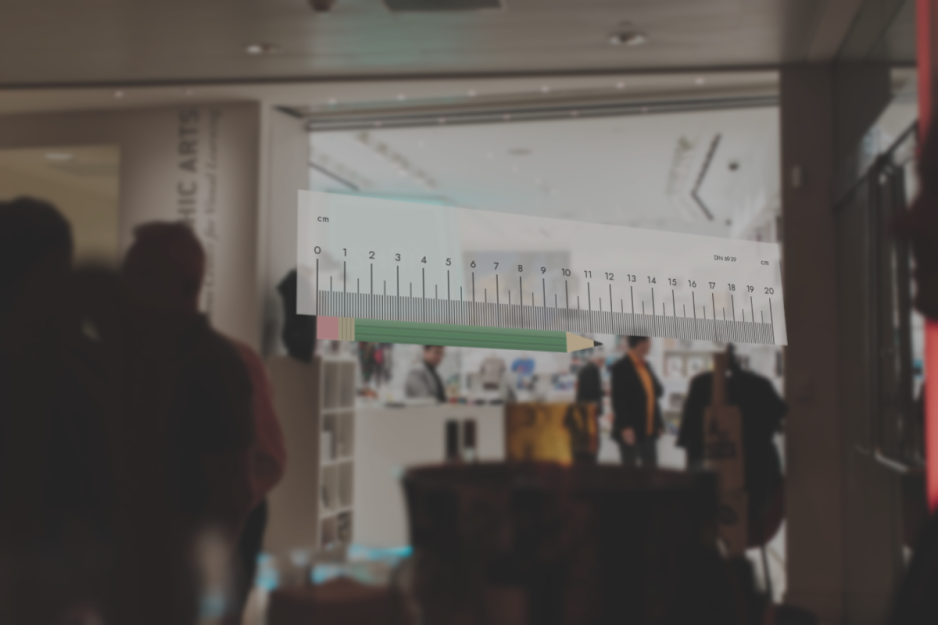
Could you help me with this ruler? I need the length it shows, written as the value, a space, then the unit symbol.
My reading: 11.5 cm
